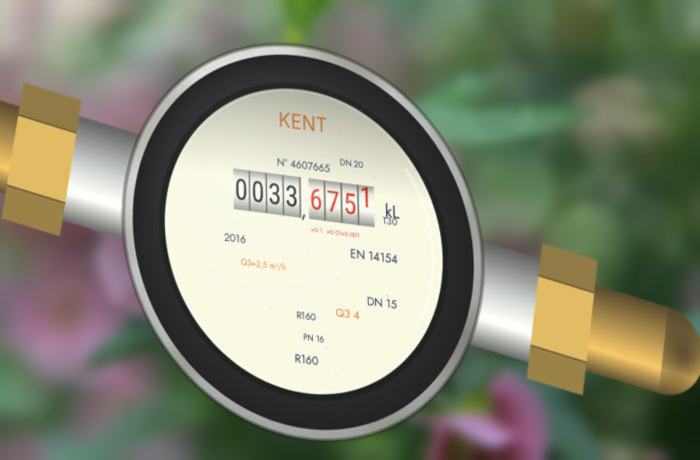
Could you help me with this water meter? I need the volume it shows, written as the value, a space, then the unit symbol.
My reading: 33.6751 kL
